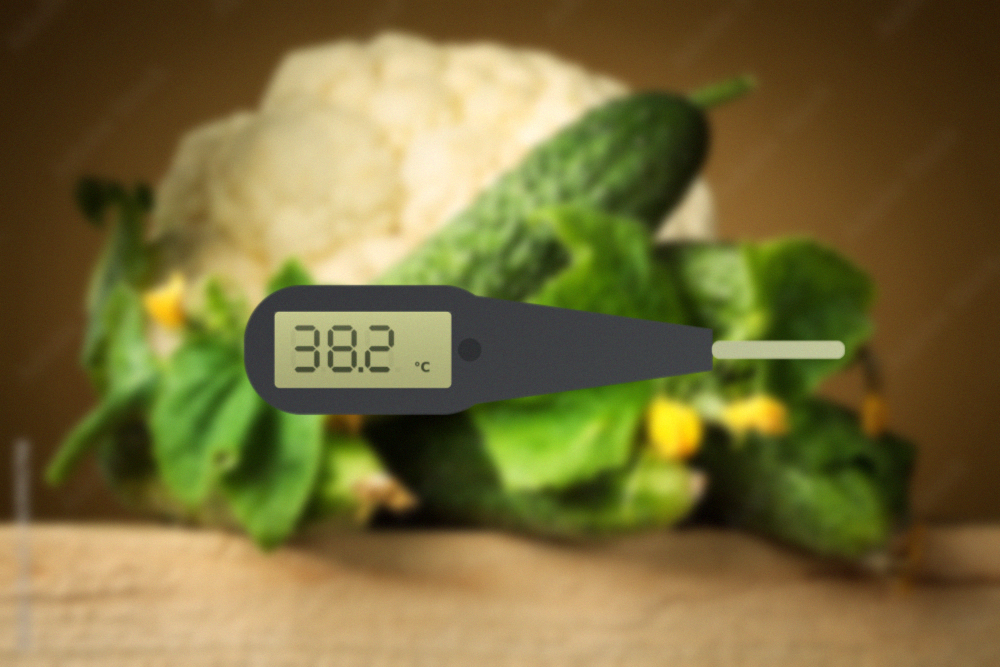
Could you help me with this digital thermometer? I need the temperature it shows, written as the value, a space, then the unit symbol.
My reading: 38.2 °C
